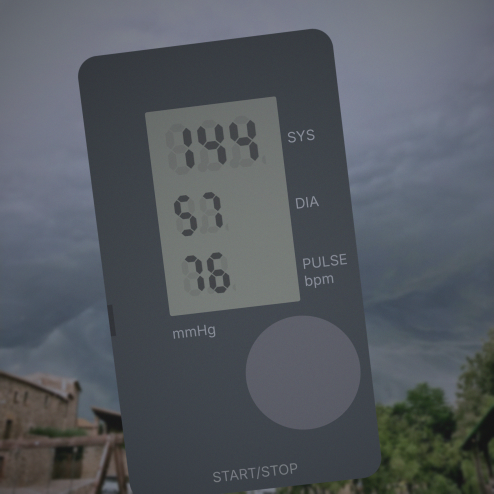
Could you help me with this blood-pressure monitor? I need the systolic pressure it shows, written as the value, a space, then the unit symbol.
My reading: 144 mmHg
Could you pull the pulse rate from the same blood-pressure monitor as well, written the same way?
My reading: 76 bpm
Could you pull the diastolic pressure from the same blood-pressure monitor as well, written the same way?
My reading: 57 mmHg
